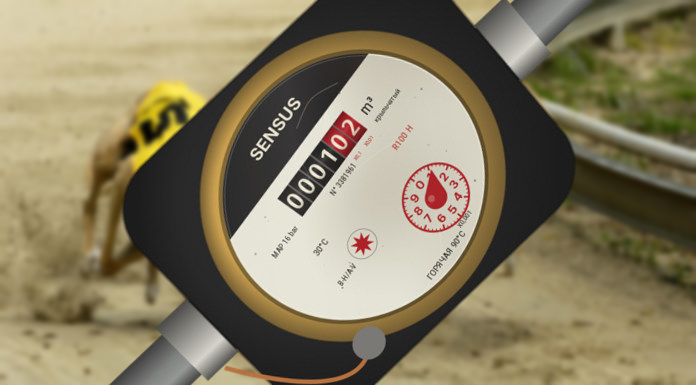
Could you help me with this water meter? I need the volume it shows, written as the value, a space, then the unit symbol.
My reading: 1.021 m³
